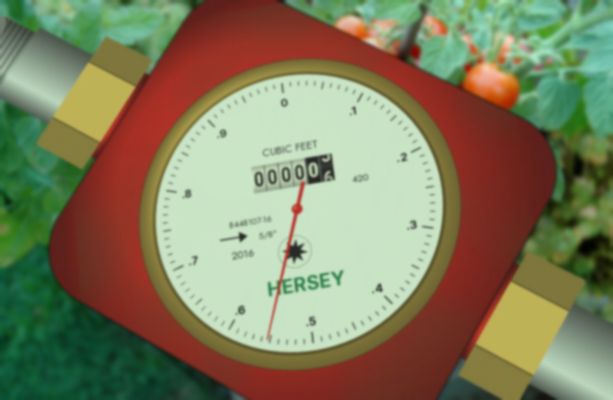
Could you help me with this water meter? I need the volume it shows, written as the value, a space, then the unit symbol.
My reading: 5.55 ft³
